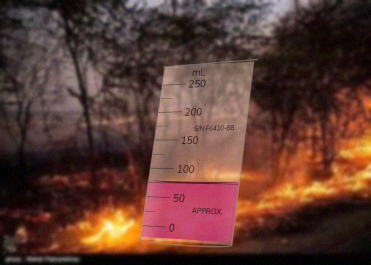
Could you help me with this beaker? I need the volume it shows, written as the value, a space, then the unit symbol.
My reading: 75 mL
